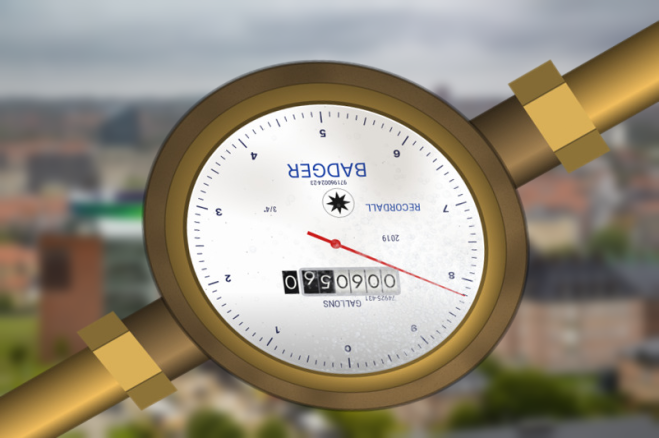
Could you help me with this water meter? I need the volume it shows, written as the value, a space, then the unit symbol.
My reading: 60558.2 gal
